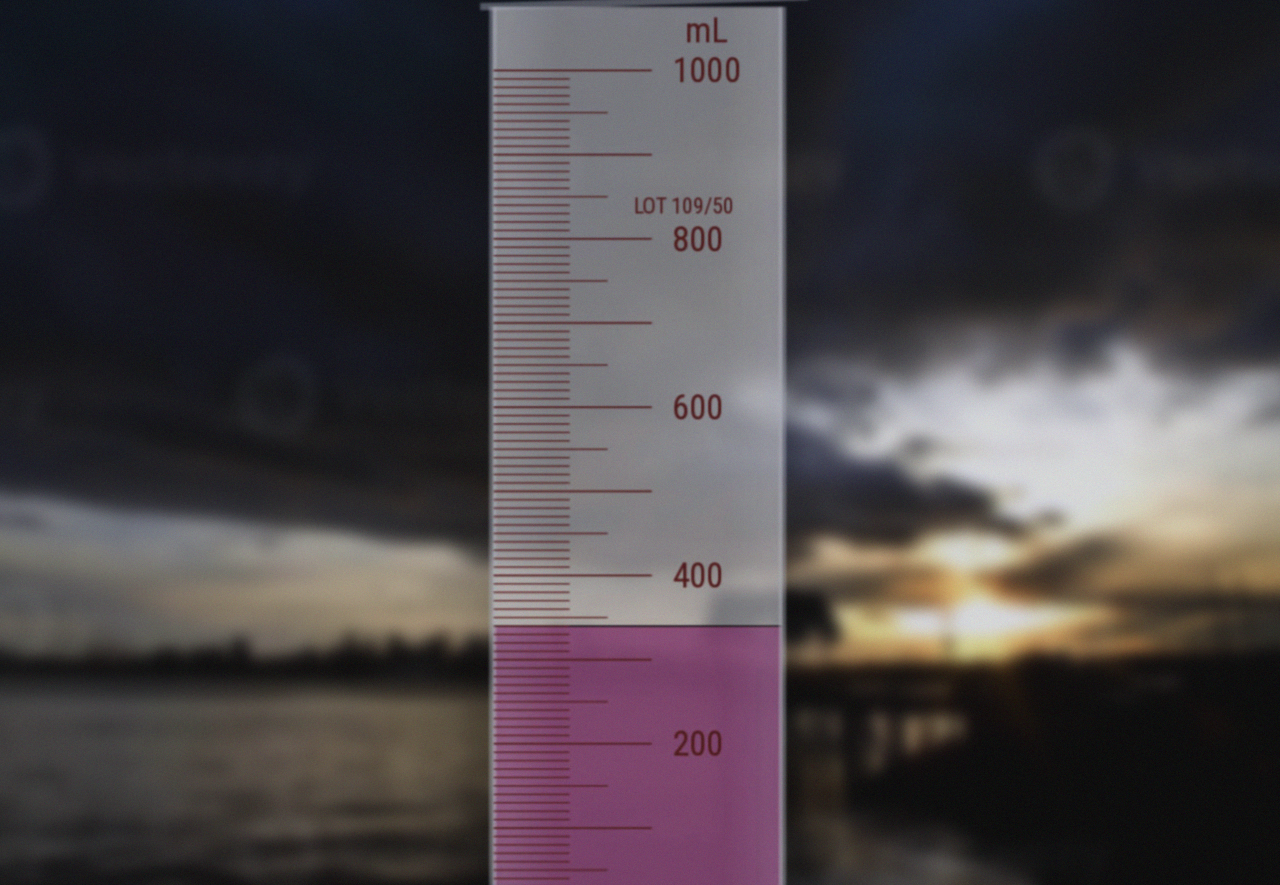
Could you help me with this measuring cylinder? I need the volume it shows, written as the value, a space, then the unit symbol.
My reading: 340 mL
